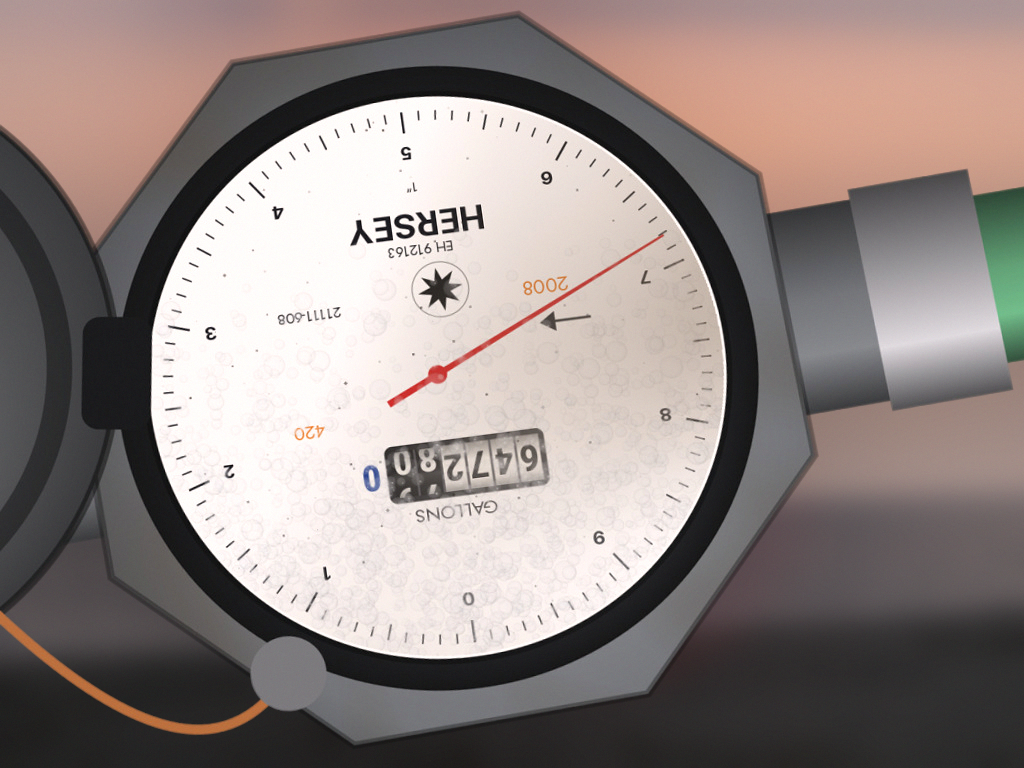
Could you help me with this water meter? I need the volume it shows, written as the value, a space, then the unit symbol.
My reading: 6472796.8 gal
